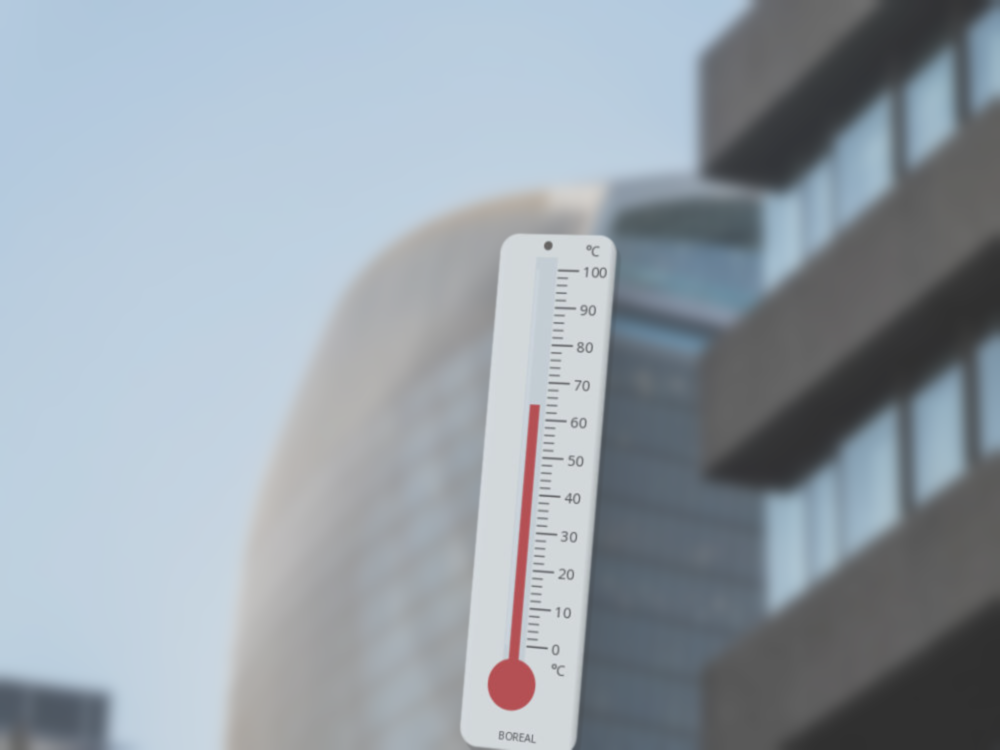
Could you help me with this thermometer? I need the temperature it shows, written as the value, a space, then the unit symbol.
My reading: 64 °C
